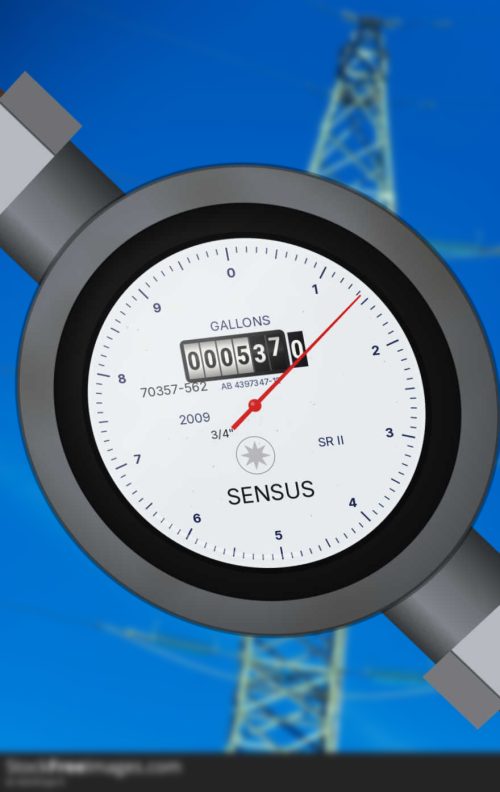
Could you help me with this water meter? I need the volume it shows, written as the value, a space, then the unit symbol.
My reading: 5371.4 gal
